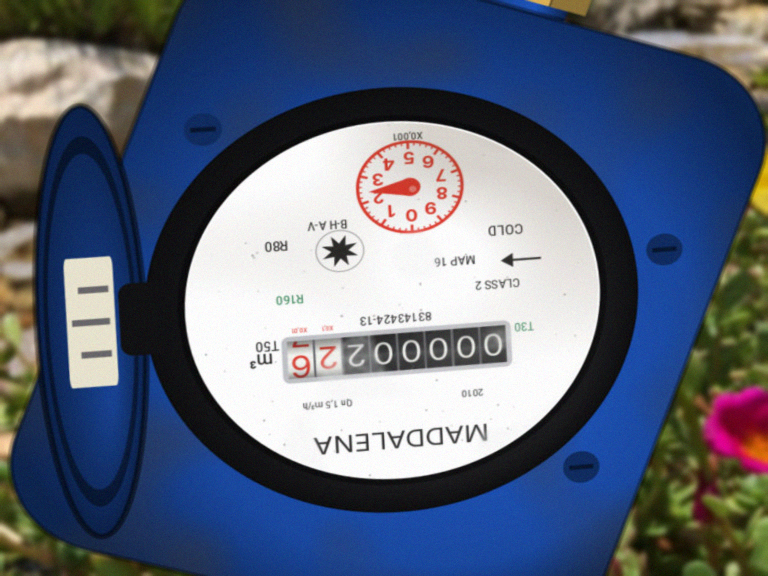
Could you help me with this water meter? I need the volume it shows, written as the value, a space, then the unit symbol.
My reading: 2.262 m³
